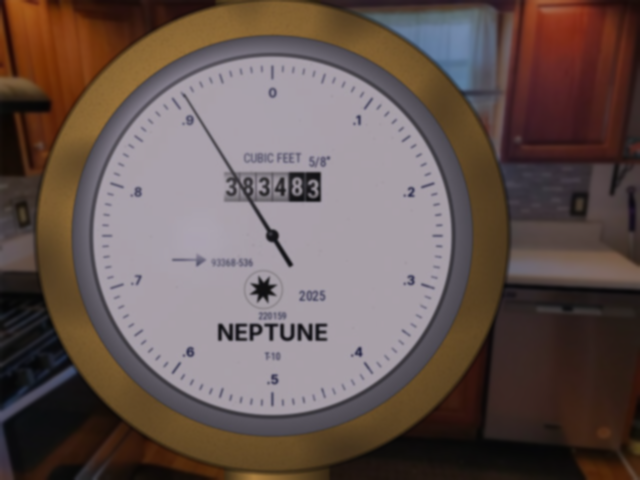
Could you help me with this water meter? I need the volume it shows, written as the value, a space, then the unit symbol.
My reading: 383482.91 ft³
